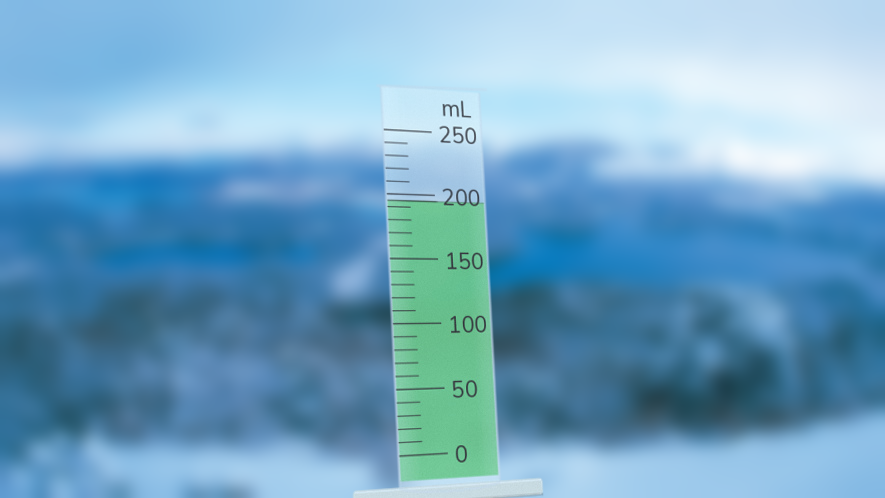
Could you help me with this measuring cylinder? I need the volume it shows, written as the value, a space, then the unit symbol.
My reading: 195 mL
